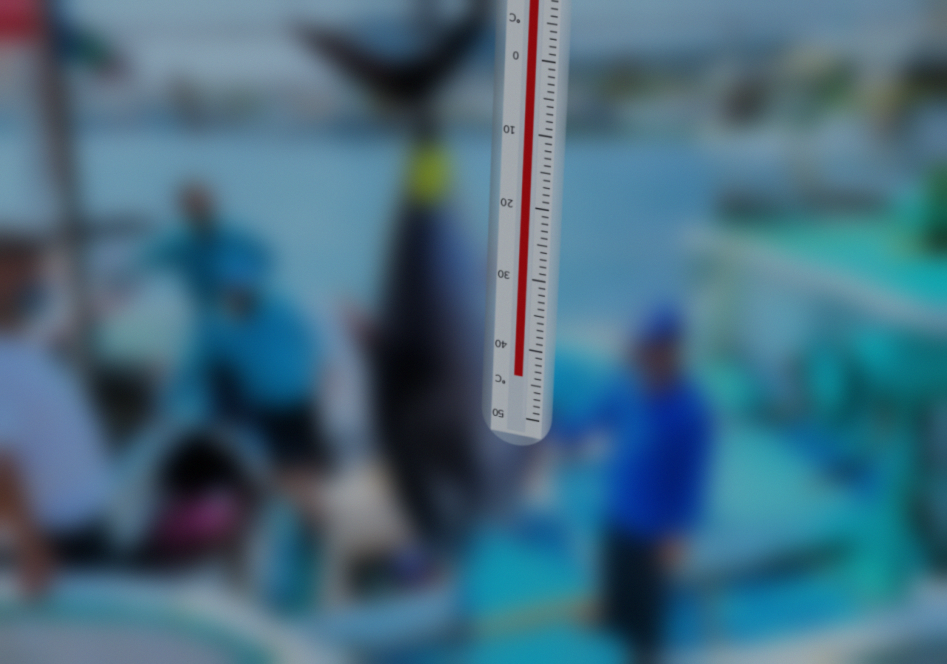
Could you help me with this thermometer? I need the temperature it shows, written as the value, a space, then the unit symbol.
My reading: 44 °C
